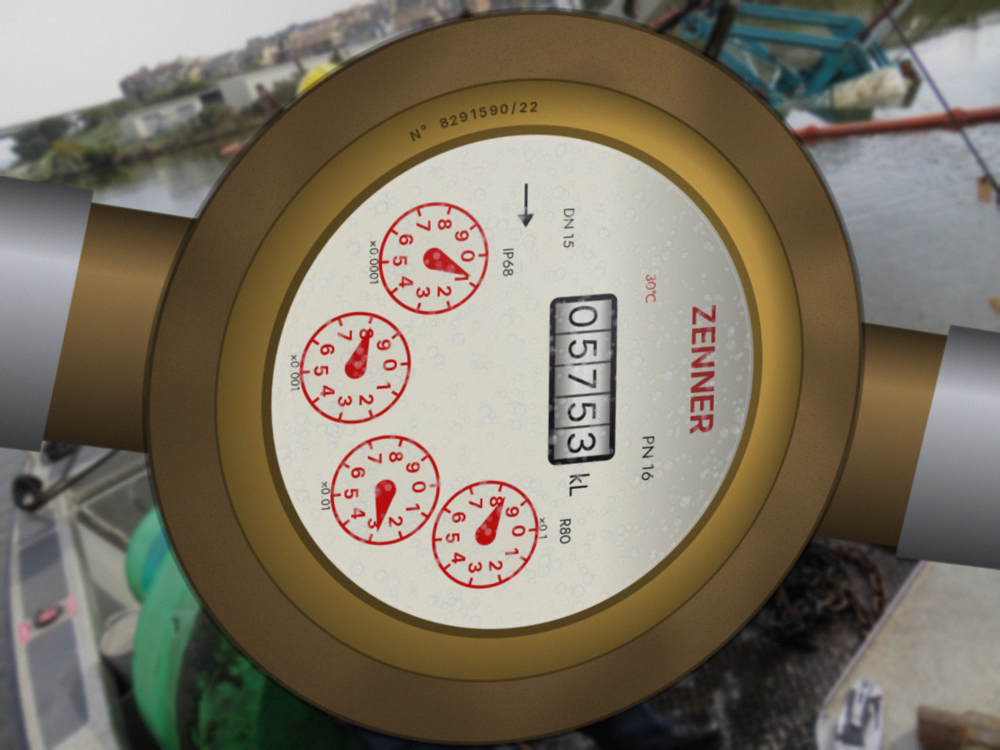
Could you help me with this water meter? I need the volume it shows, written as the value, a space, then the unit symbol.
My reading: 5753.8280 kL
